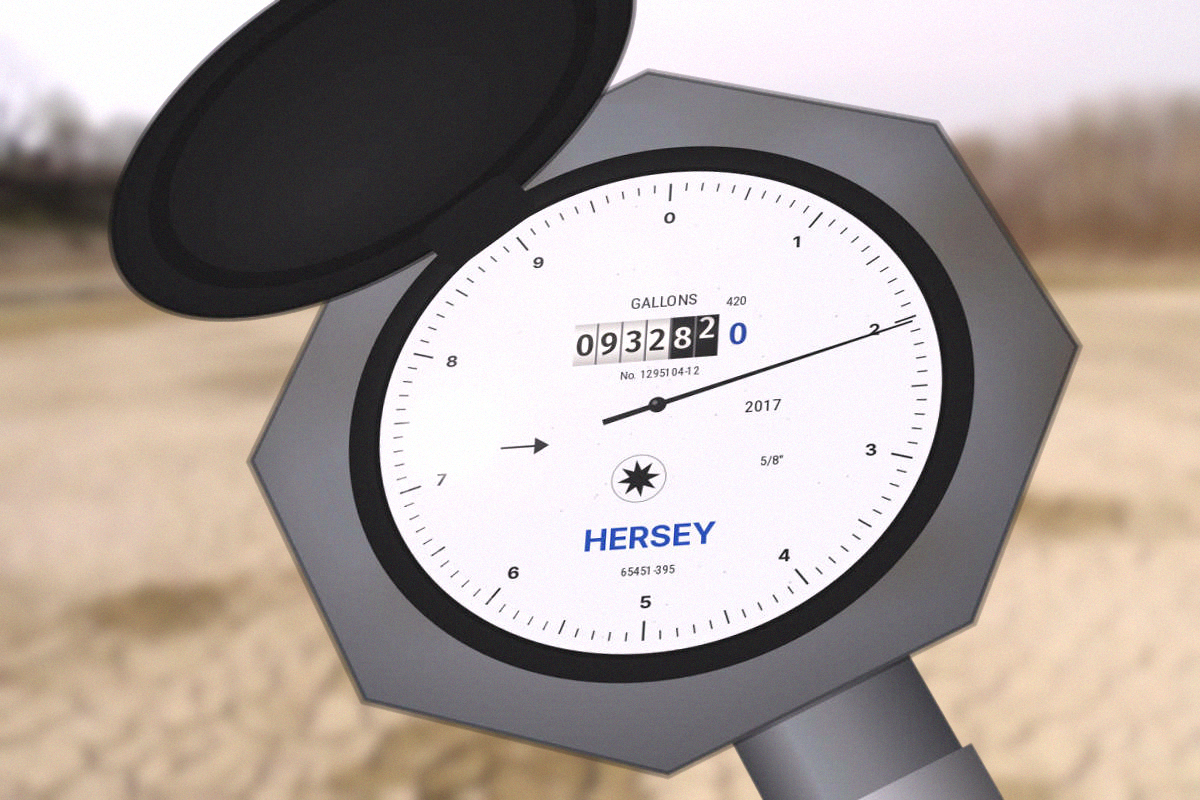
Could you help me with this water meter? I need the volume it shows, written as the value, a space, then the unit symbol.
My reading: 932822.0 gal
